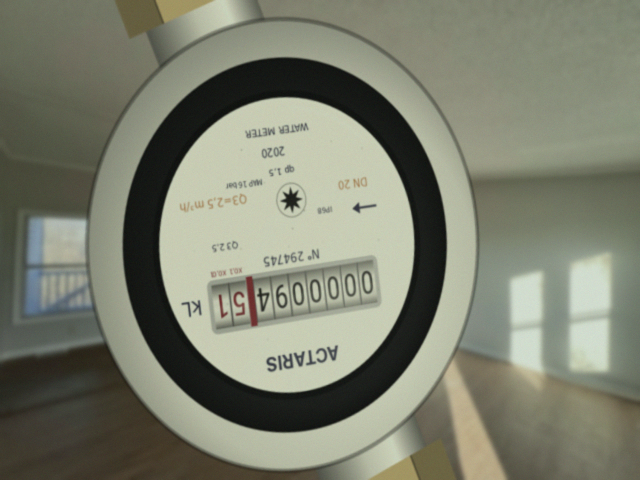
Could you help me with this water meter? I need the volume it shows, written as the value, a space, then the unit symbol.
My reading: 94.51 kL
